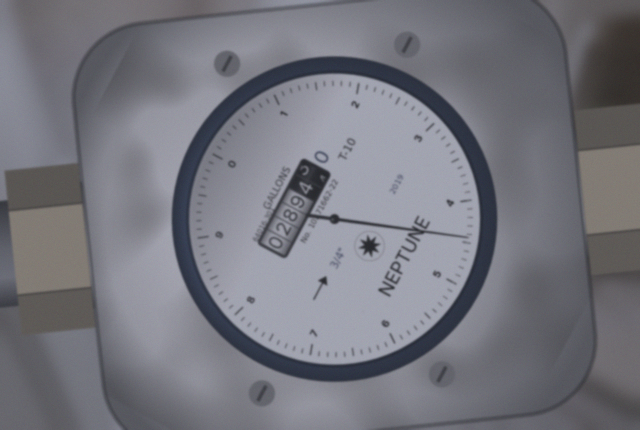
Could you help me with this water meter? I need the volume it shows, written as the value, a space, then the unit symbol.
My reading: 289434.4 gal
